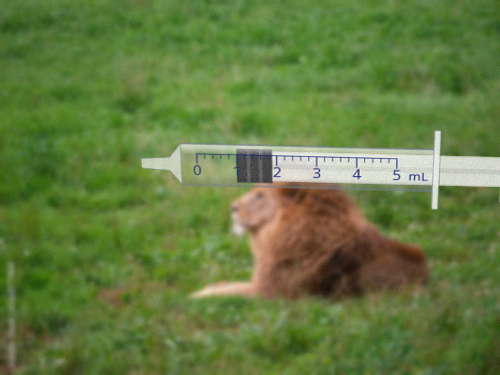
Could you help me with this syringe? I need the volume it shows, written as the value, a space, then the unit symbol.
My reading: 1 mL
